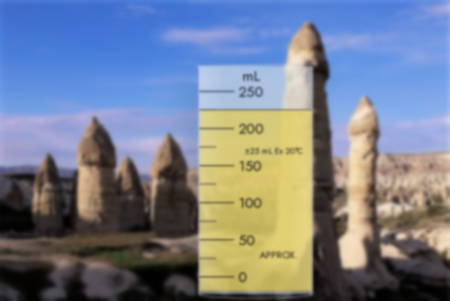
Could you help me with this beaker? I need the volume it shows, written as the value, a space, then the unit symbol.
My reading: 225 mL
